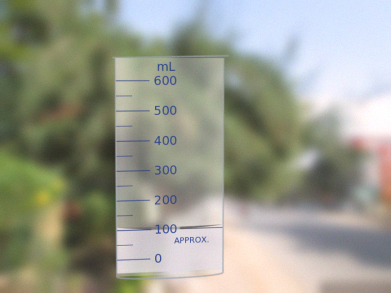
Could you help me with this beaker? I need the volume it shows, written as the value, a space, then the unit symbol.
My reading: 100 mL
